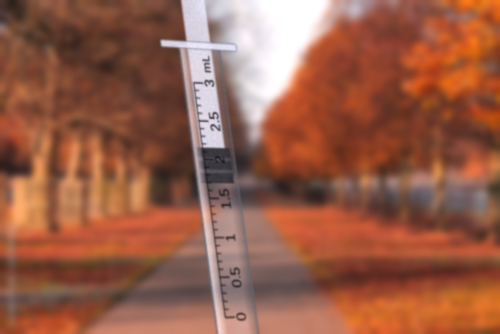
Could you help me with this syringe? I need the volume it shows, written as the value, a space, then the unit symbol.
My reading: 1.7 mL
